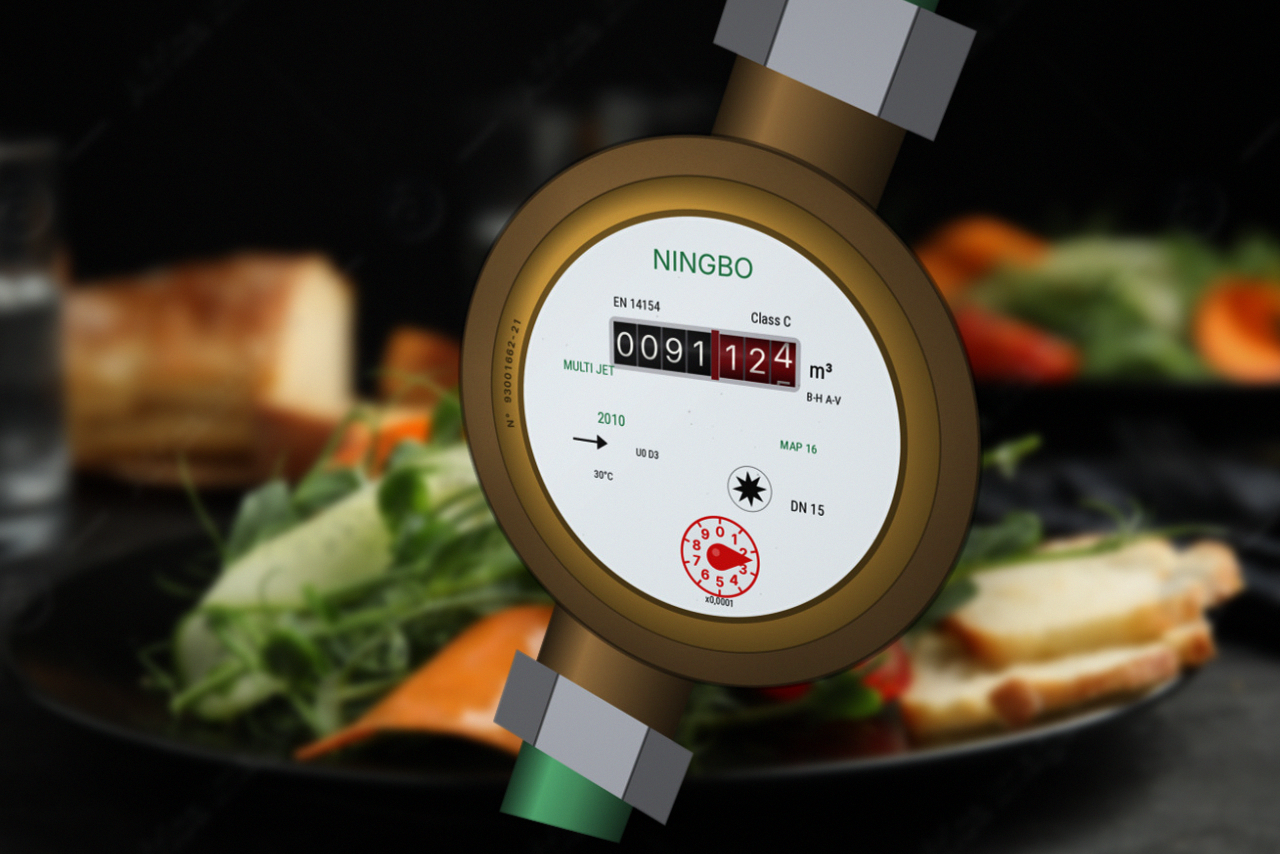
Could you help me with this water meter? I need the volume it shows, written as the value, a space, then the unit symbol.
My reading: 91.1242 m³
